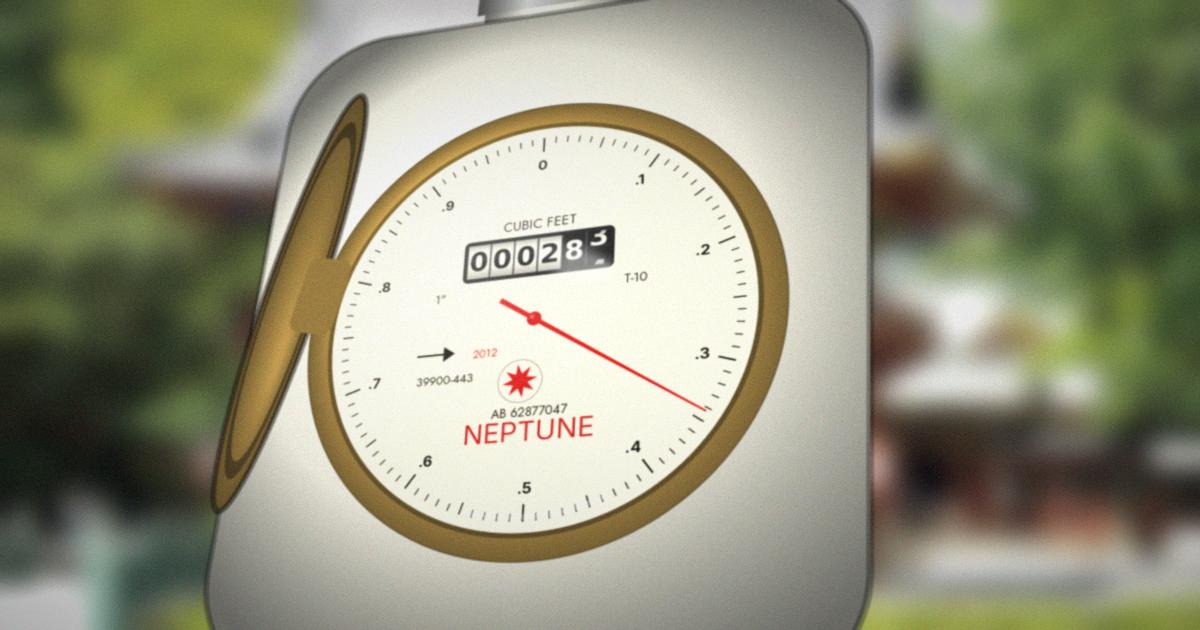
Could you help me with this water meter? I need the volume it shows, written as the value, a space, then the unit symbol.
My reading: 283.34 ft³
